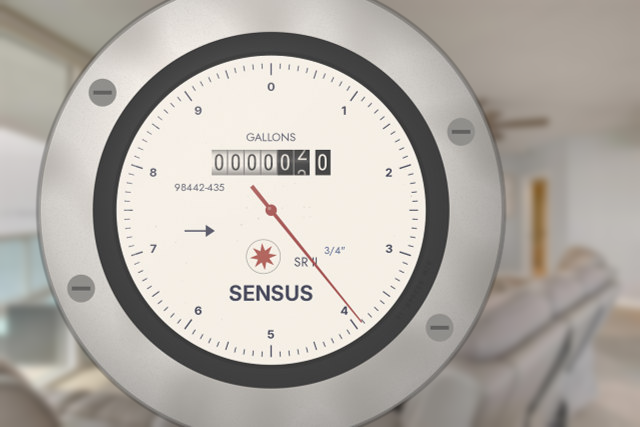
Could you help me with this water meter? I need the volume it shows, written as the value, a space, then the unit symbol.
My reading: 23.9 gal
